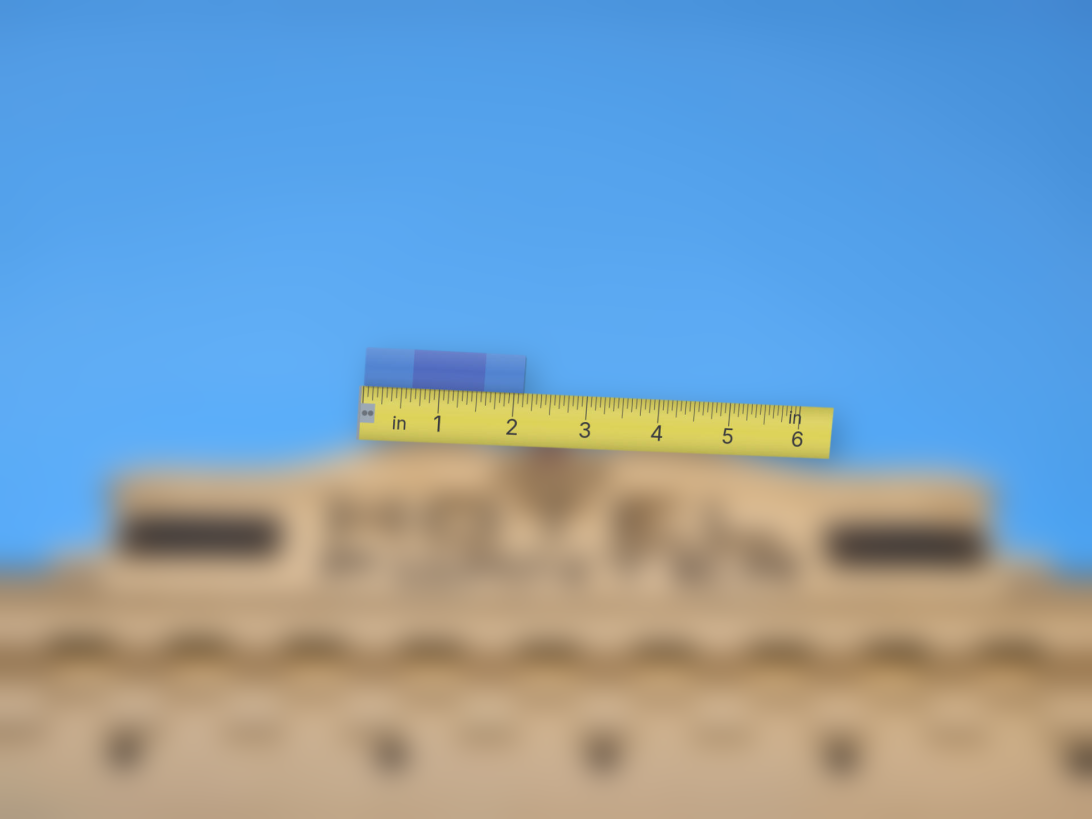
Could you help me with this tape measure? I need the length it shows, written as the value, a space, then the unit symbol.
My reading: 2.125 in
